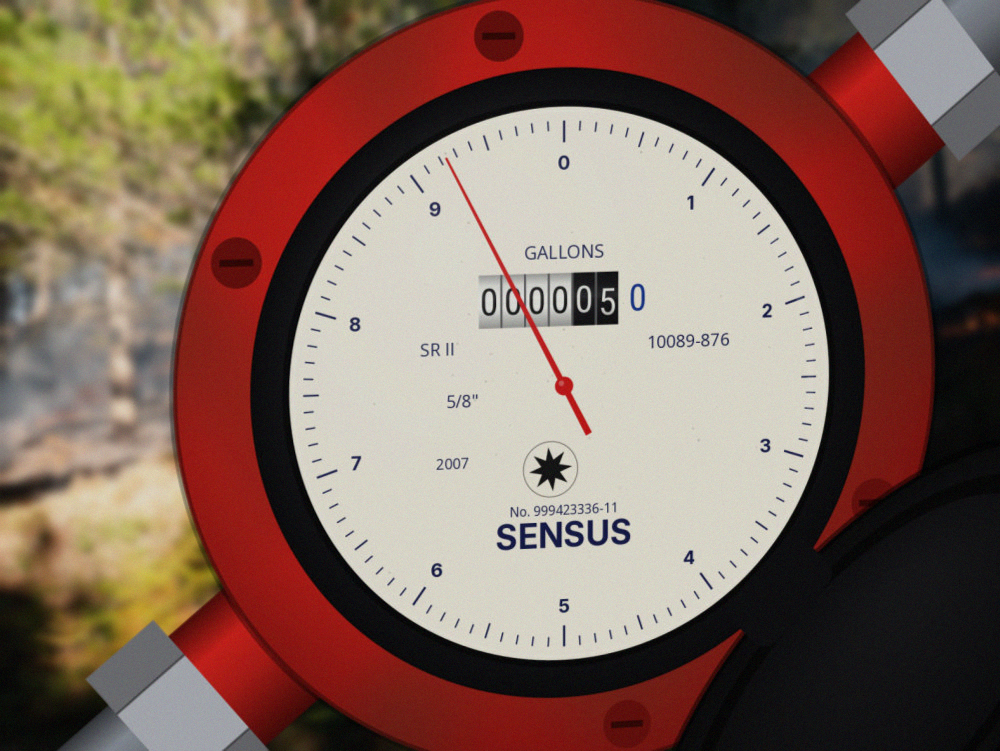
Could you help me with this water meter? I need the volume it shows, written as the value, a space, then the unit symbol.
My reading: 49.2 gal
